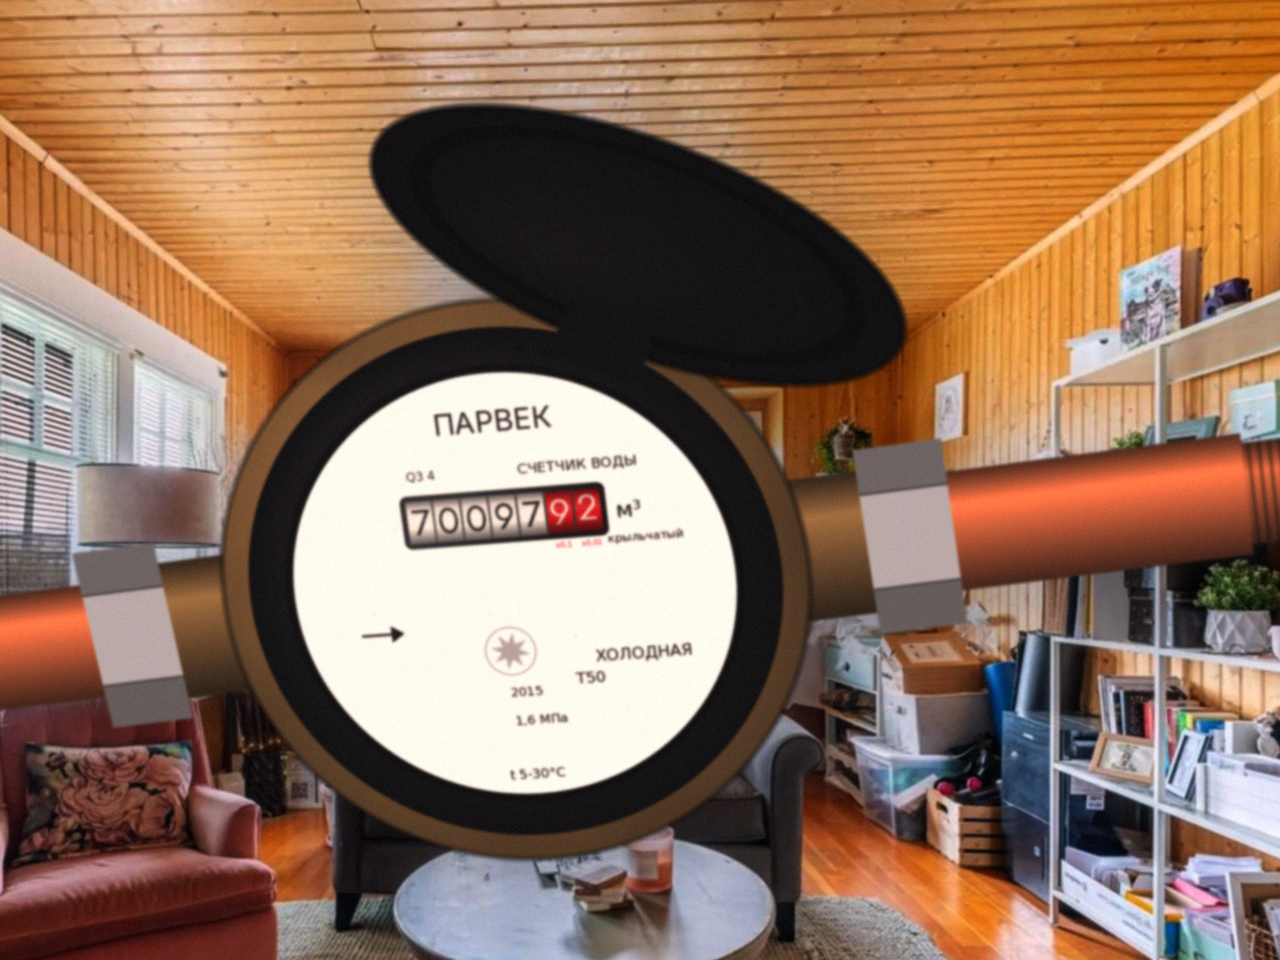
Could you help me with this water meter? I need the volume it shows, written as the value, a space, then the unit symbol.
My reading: 70097.92 m³
